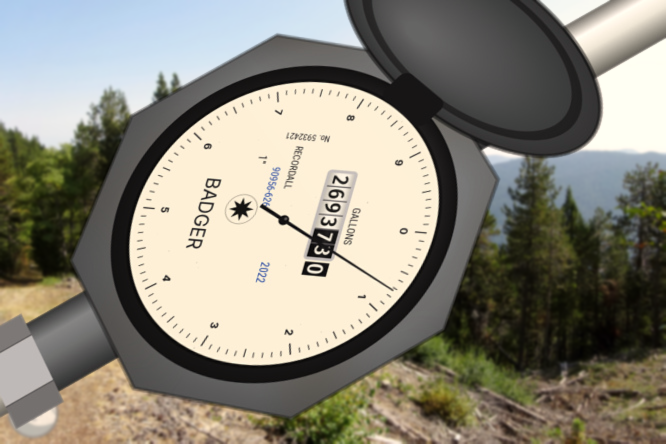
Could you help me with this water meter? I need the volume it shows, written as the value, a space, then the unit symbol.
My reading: 2693730.7 gal
